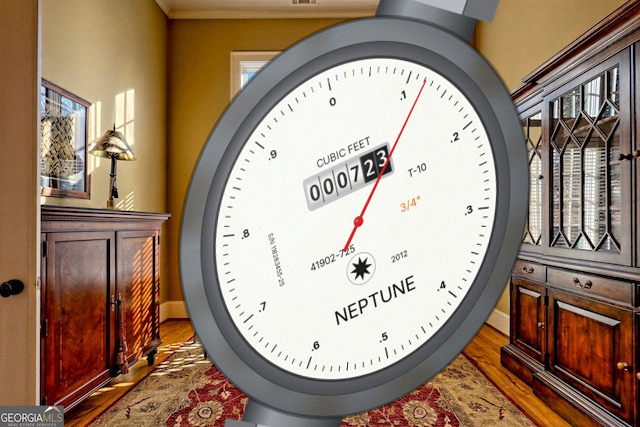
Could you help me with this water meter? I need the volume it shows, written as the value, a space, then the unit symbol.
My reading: 723.12 ft³
